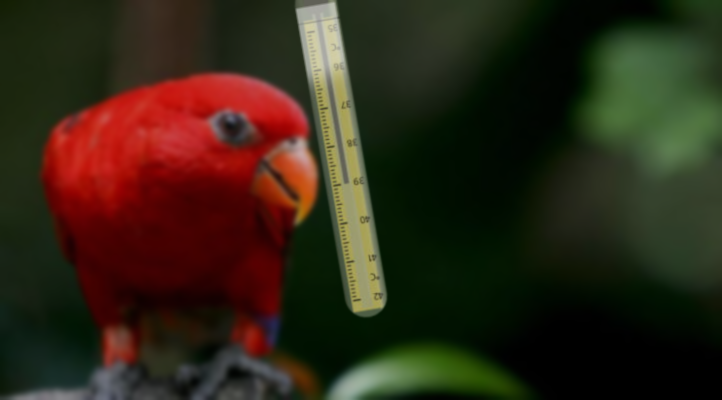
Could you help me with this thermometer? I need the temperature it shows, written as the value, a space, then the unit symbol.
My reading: 39 °C
